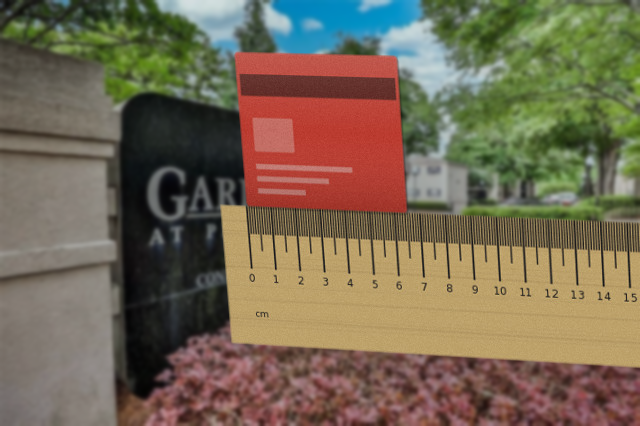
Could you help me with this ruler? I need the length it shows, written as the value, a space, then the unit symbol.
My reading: 6.5 cm
